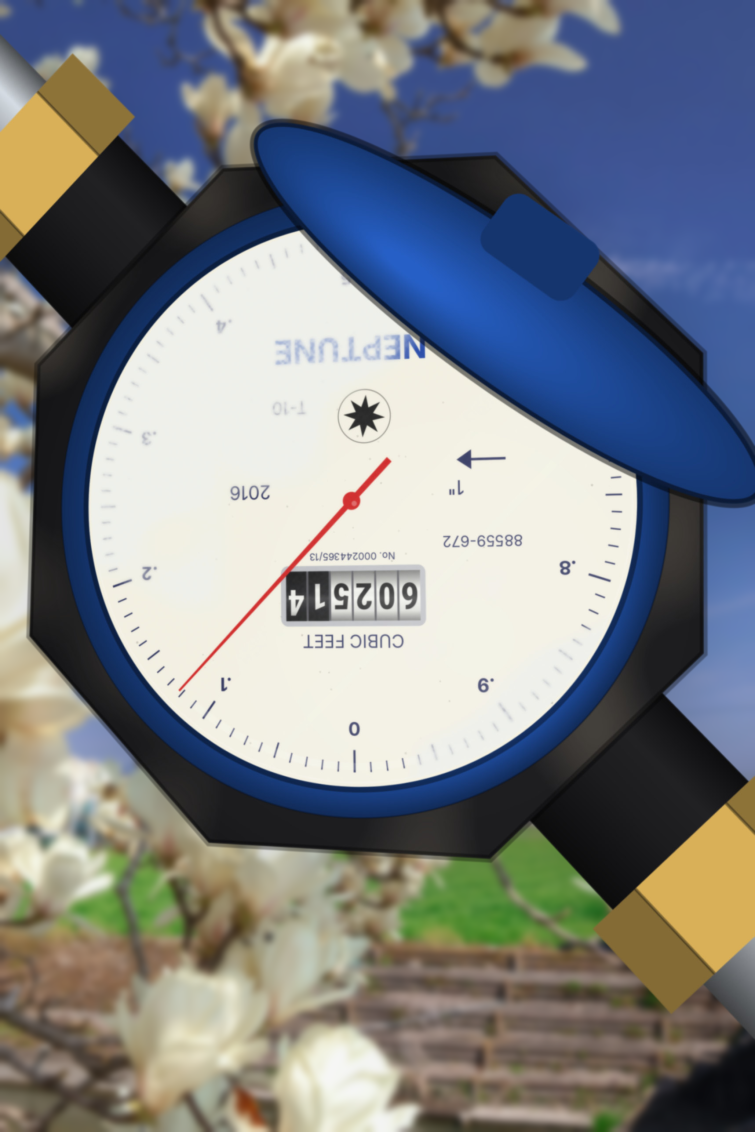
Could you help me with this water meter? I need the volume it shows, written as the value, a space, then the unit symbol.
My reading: 602514.12 ft³
